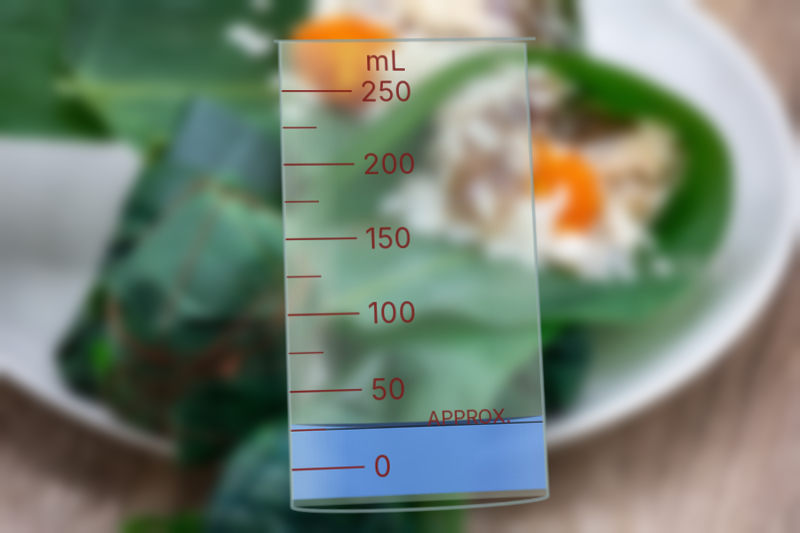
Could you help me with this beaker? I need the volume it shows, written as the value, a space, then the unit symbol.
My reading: 25 mL
